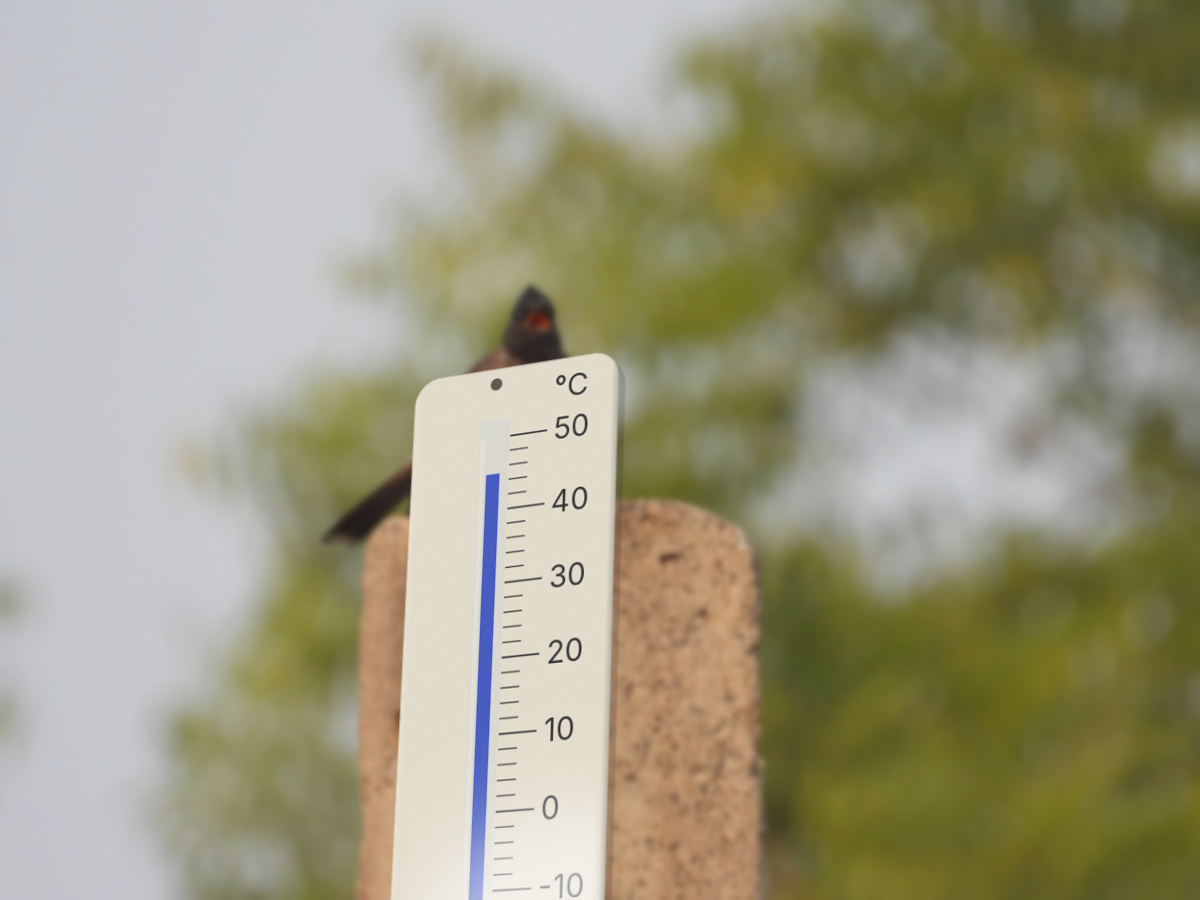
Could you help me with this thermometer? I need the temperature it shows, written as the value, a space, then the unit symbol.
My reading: 45 °C
